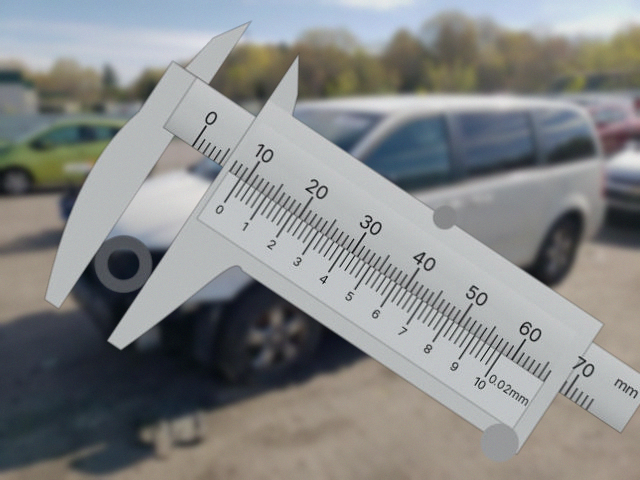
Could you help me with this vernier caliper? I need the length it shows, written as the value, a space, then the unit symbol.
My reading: 9.0 mm
